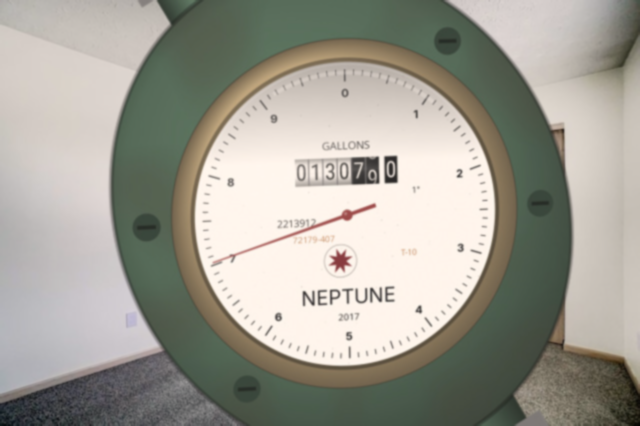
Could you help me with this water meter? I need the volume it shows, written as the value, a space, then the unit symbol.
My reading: 130787.0 gal
